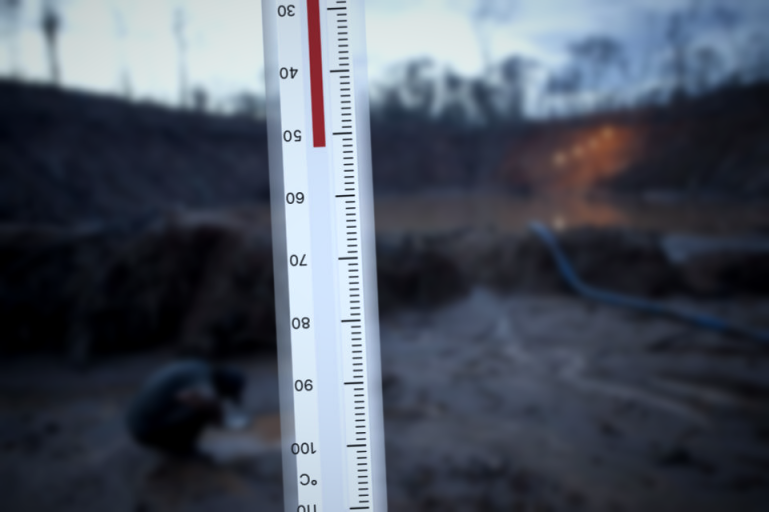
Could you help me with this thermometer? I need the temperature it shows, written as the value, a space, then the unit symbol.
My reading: 52 °C
